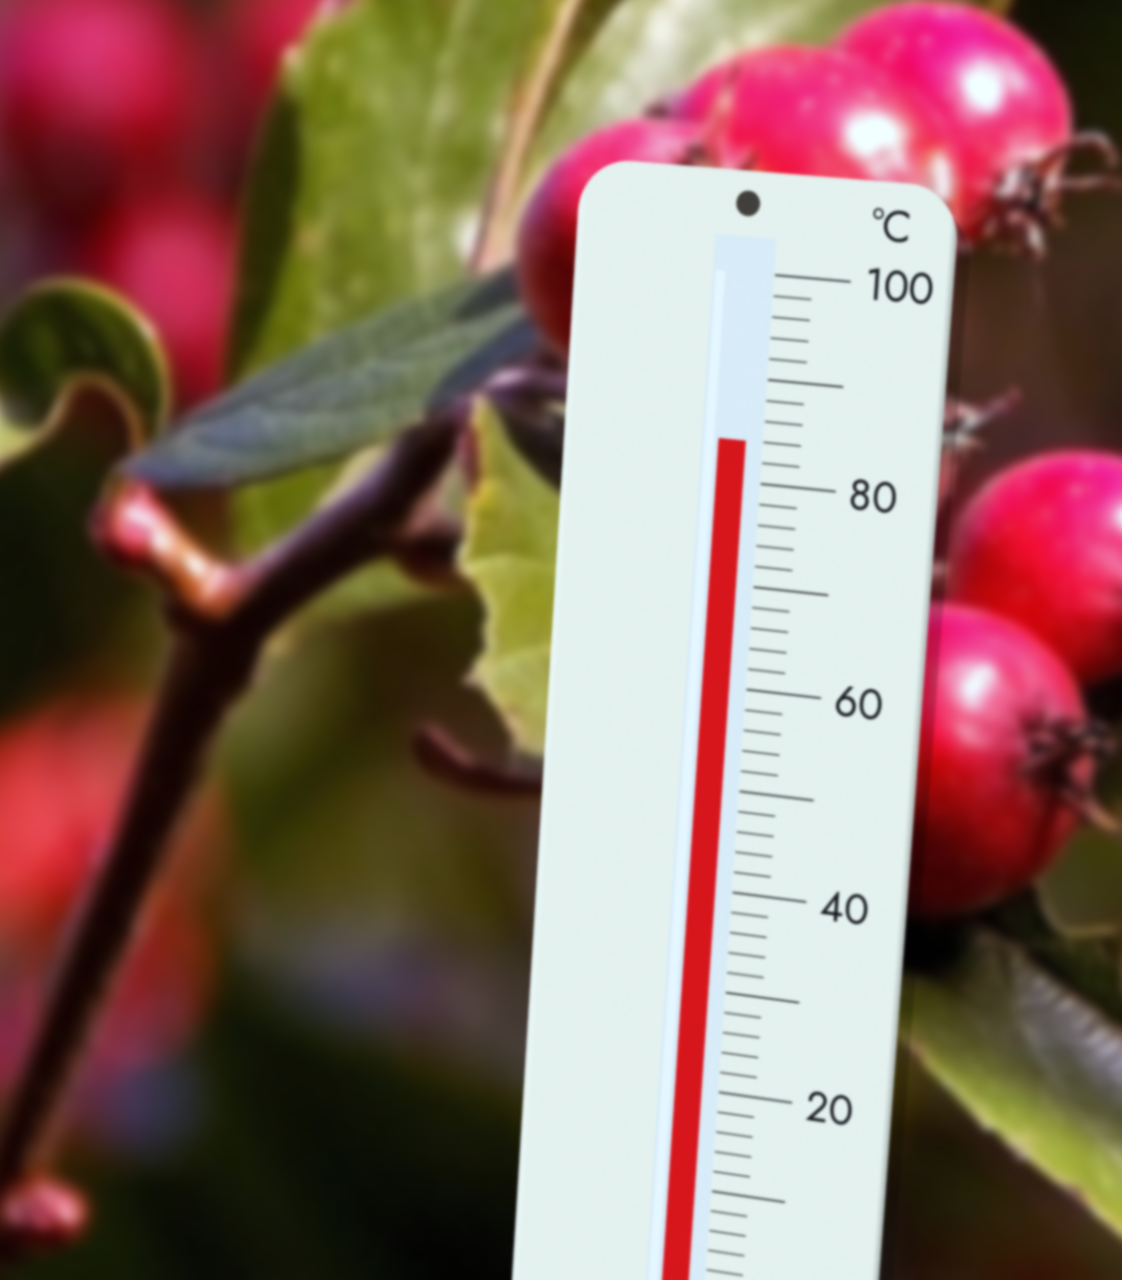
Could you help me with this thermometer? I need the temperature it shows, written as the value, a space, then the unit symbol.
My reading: 84 °C
